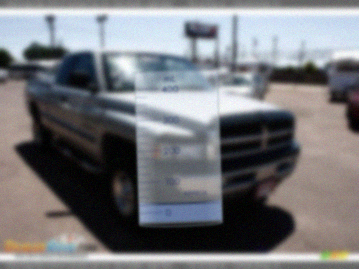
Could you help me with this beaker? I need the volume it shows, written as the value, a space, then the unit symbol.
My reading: 25 mL
